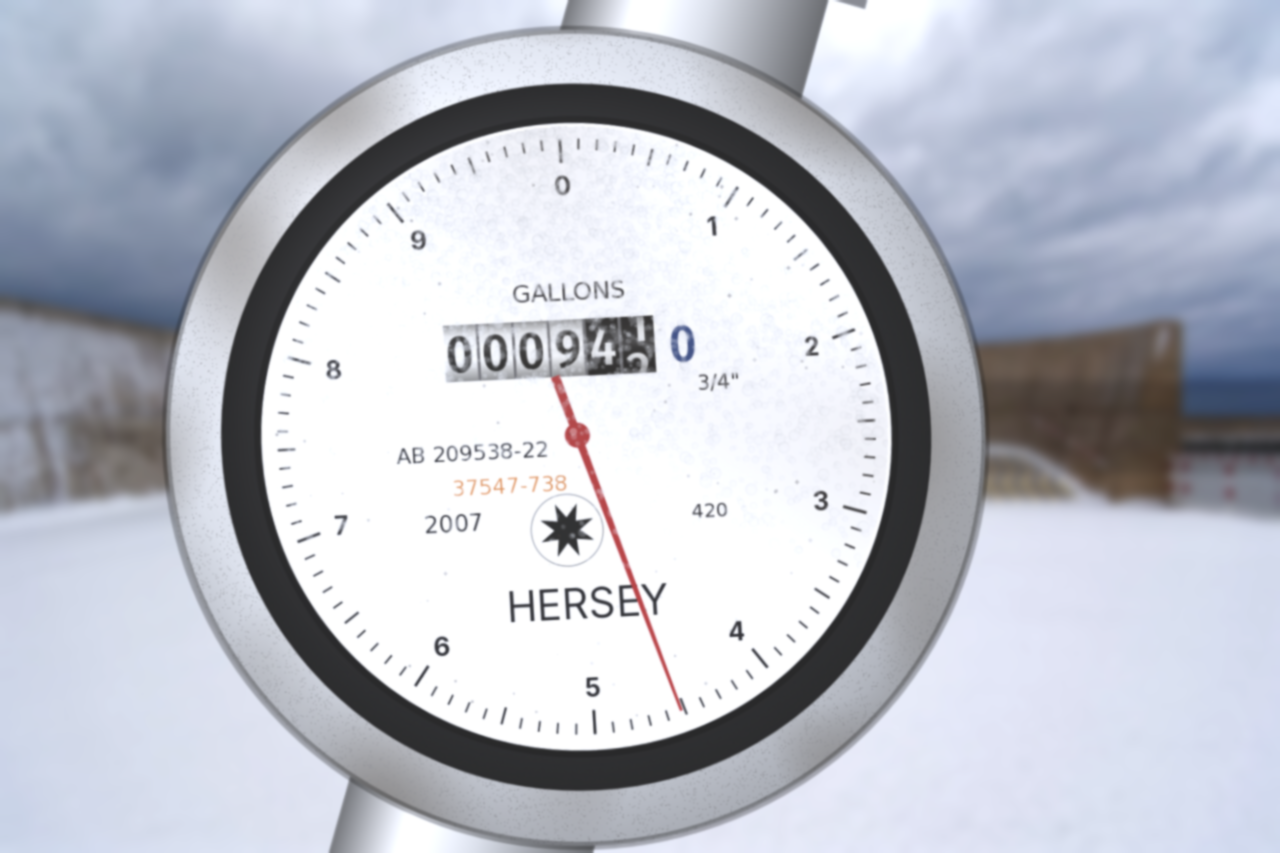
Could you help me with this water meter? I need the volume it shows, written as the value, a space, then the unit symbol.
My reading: 9414.5 gal
